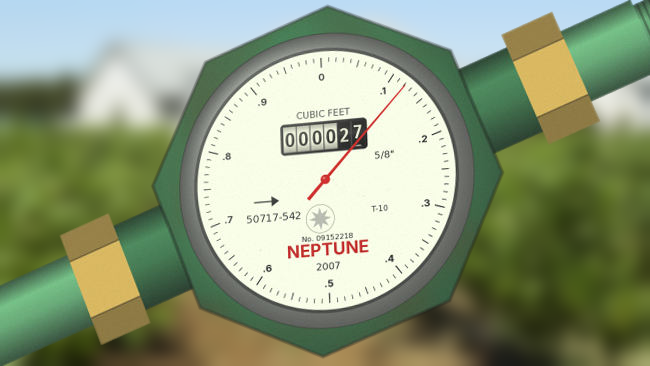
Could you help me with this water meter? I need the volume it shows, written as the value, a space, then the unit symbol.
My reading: 27.12 ft³
